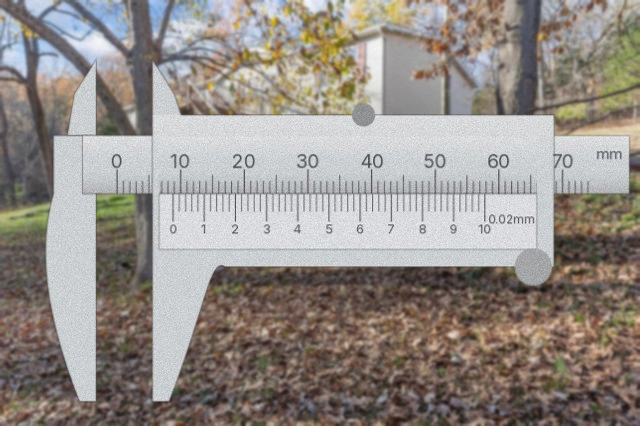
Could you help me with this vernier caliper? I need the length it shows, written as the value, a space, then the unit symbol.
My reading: 8.8 mm
